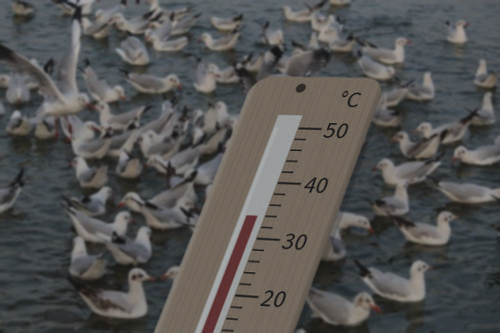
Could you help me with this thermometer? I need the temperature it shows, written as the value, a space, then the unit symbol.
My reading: 34 °C
